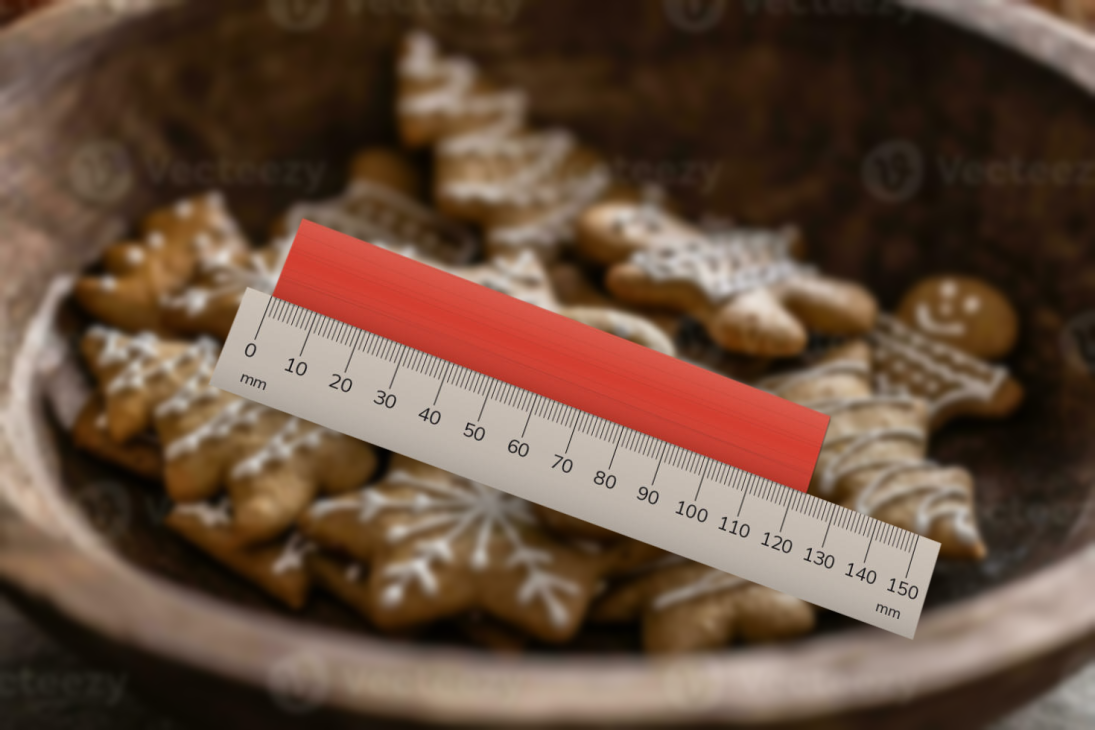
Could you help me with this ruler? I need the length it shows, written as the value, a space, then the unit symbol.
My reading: 123 mm
